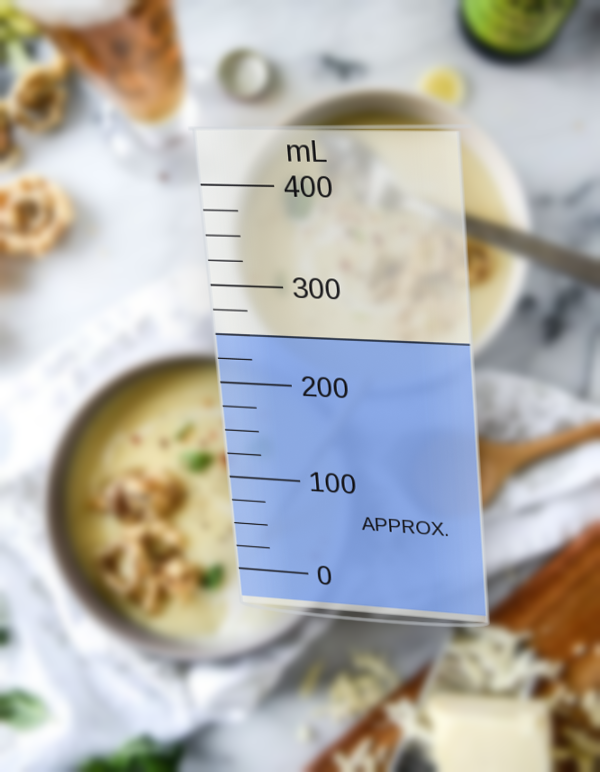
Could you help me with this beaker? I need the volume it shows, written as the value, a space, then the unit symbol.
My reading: 250 mL
